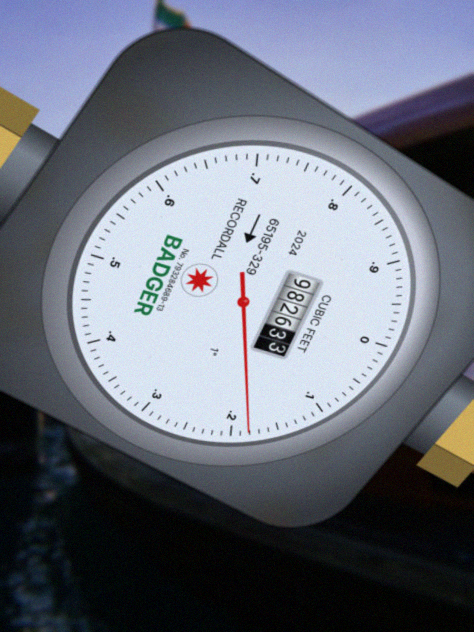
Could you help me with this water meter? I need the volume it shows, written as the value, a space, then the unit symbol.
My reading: 982633.18 ft³
